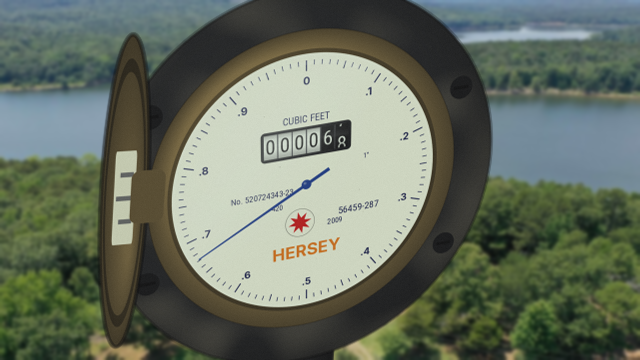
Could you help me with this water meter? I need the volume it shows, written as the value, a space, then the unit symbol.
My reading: 67.67 ft³
